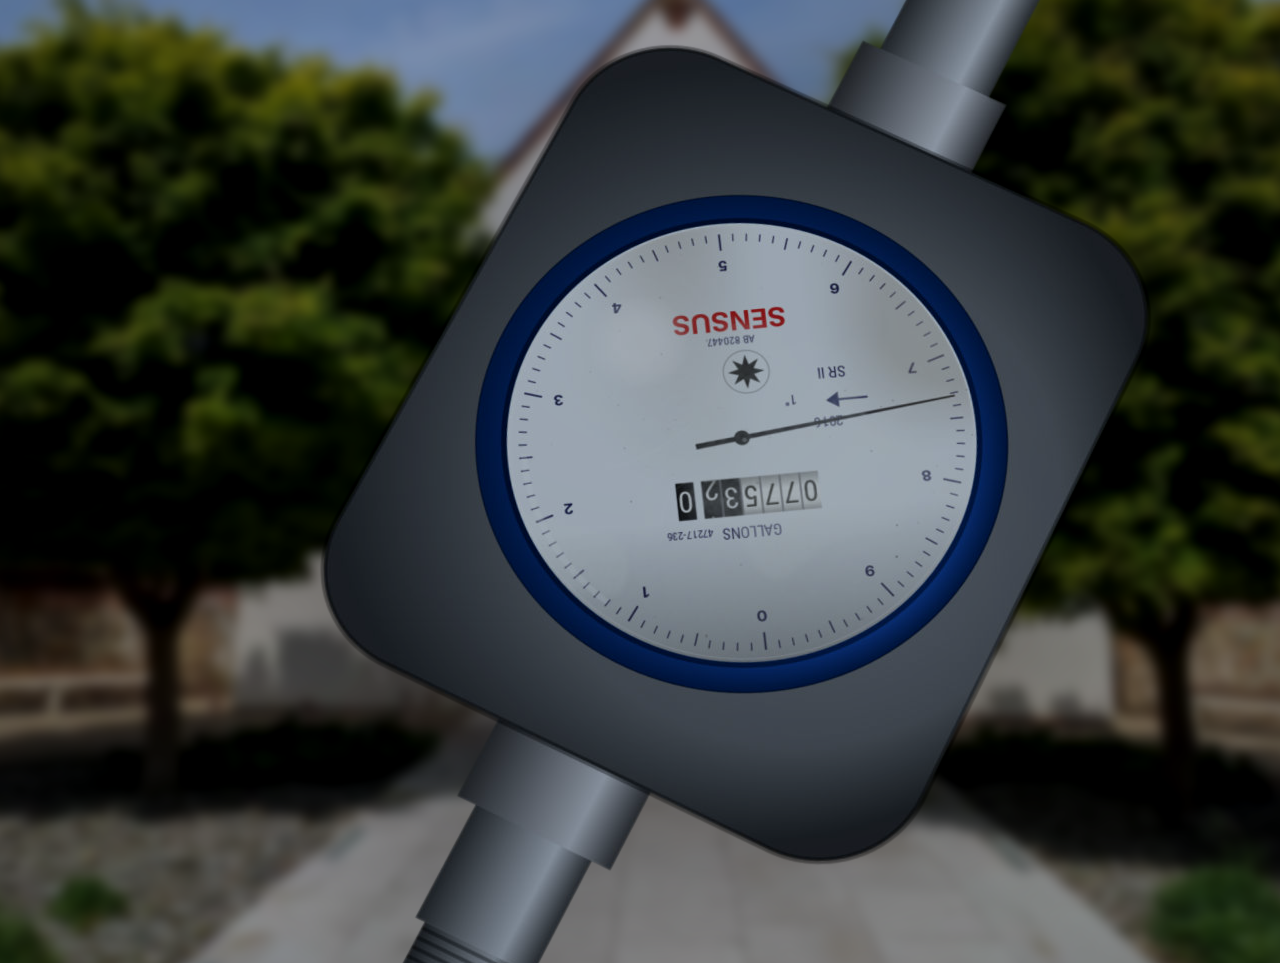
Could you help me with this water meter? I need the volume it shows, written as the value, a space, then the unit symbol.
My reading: 775317.3 gal
